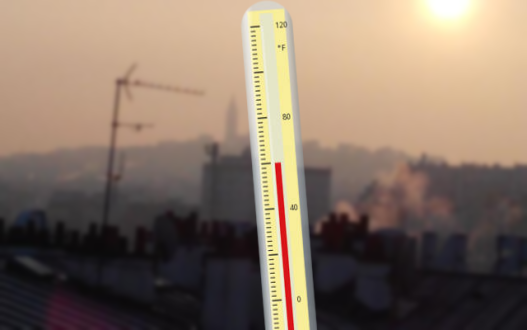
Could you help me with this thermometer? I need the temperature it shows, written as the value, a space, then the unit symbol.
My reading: 60 °F
